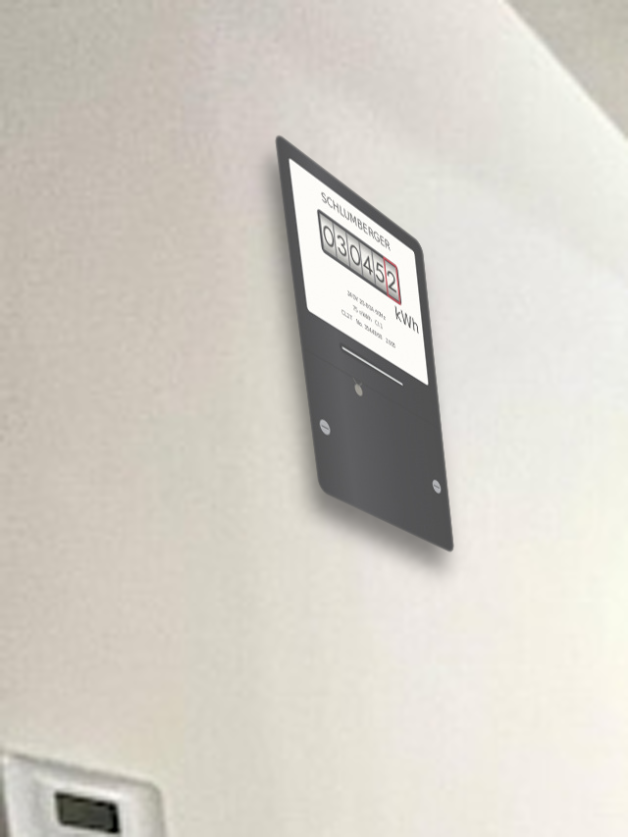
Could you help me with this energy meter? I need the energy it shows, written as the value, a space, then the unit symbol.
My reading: 3045.2 kWh
